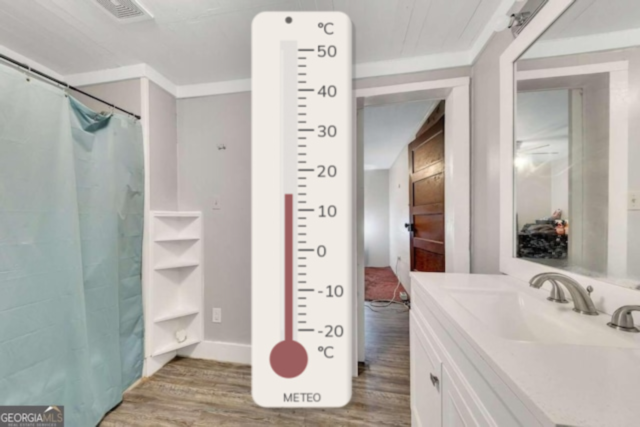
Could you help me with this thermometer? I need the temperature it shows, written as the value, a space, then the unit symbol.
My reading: 14 °C
